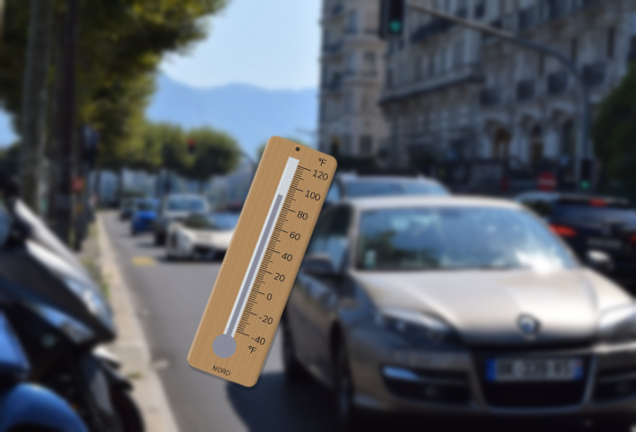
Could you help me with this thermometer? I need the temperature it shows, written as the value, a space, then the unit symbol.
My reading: 90 °F
